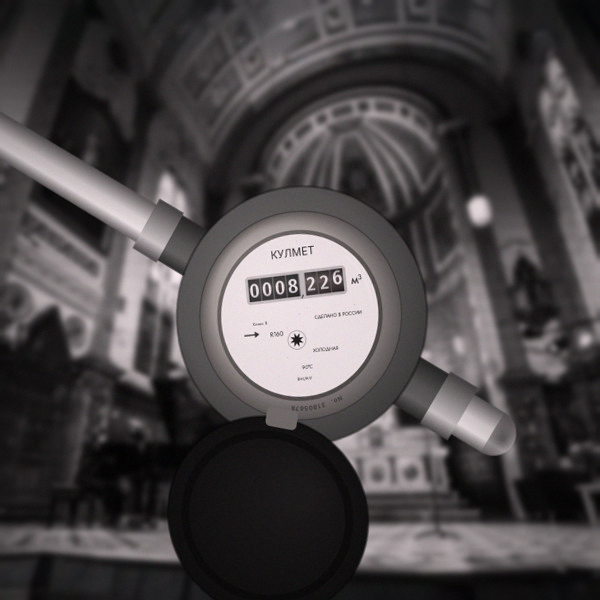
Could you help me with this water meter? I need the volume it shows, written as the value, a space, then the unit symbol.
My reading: 8.226 m³
